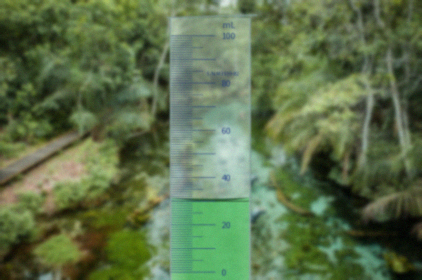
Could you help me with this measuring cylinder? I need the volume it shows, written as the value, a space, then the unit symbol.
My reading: 30 mL
